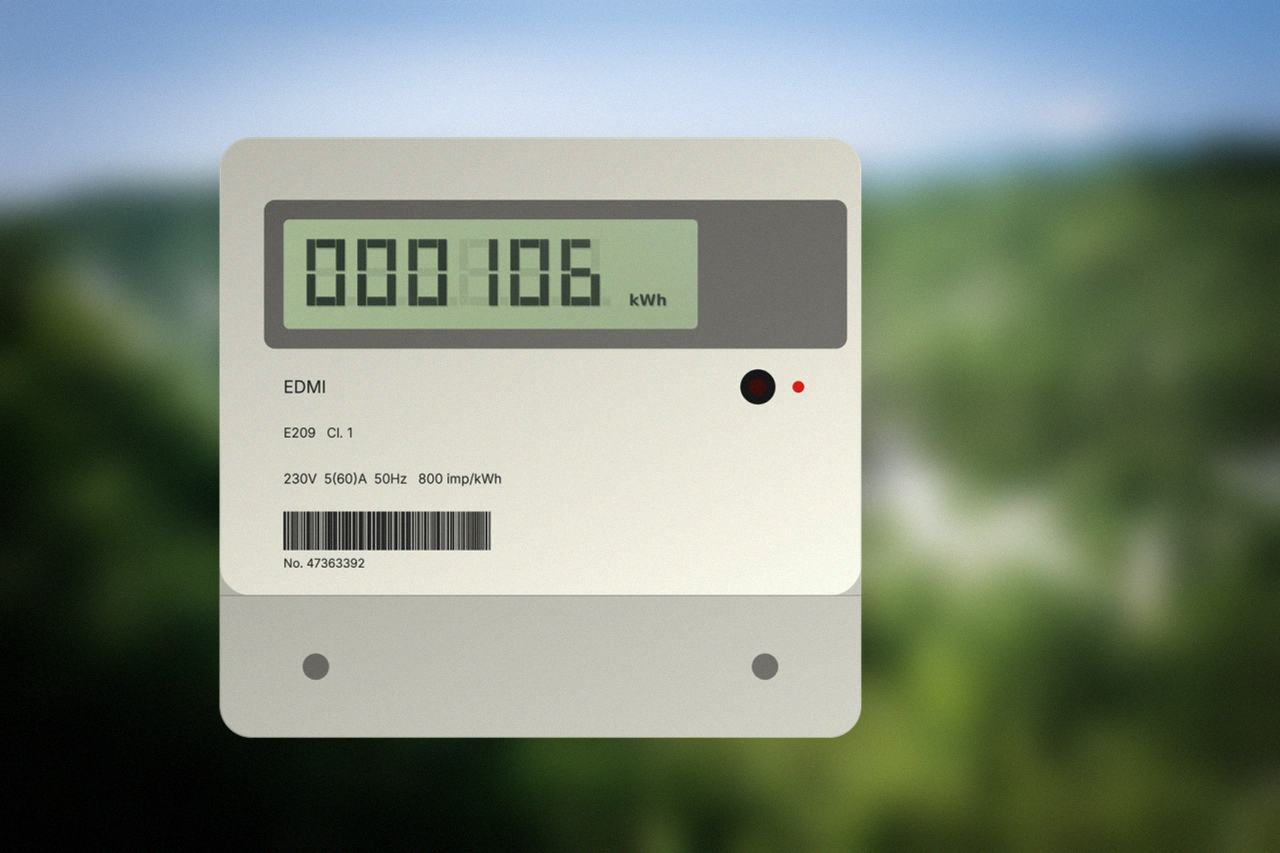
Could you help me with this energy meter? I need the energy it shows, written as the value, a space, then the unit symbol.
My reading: 106 kWh
